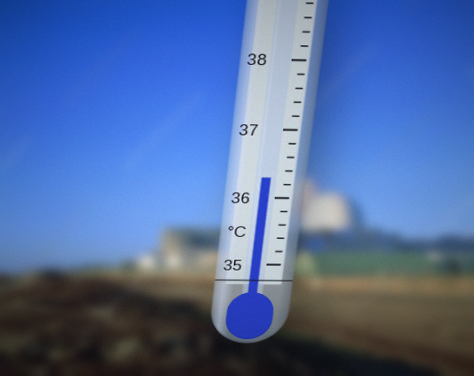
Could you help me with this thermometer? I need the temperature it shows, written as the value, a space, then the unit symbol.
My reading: 36.3 °C
